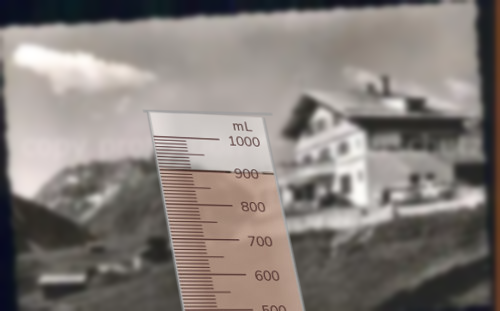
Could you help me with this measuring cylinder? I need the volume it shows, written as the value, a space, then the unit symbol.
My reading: 900 mL
